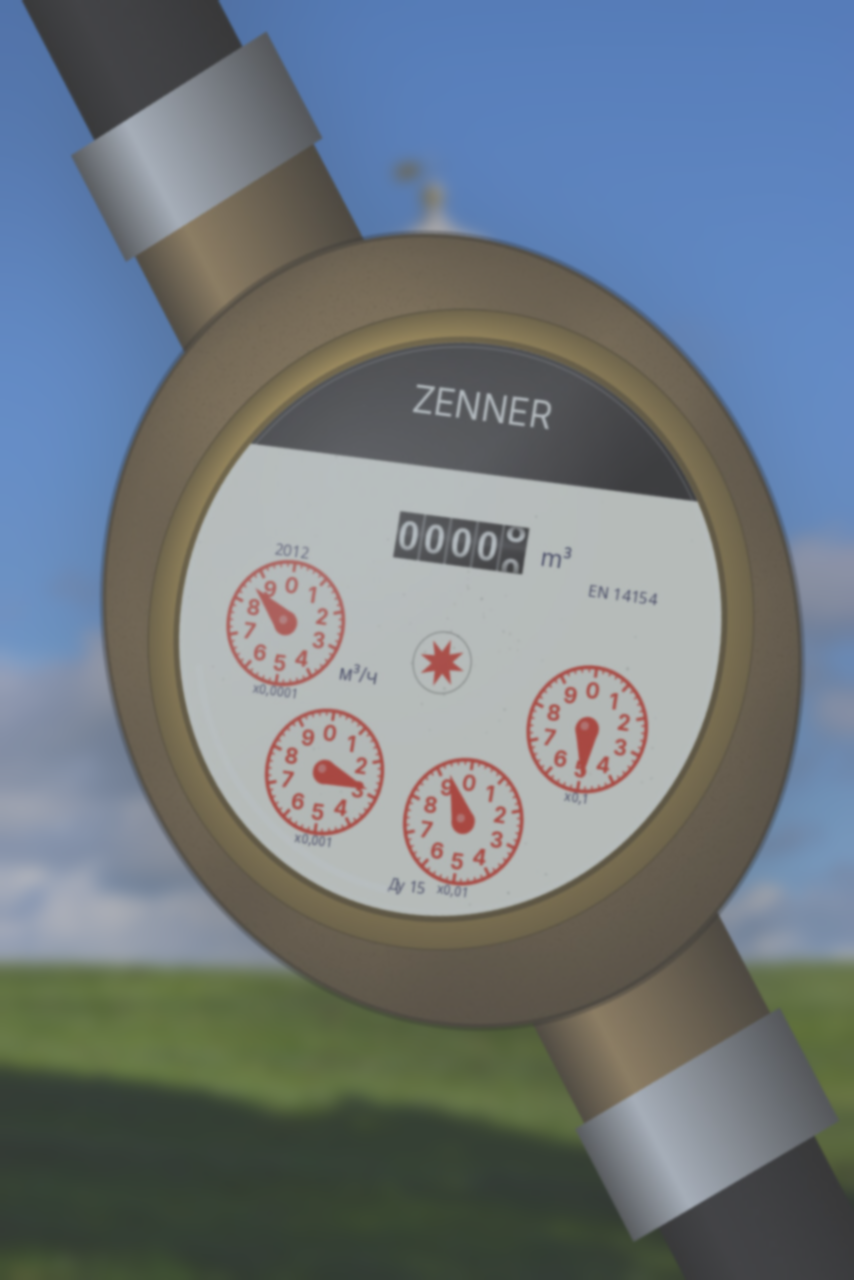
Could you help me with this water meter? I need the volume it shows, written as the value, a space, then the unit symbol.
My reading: 8.4928 m³
